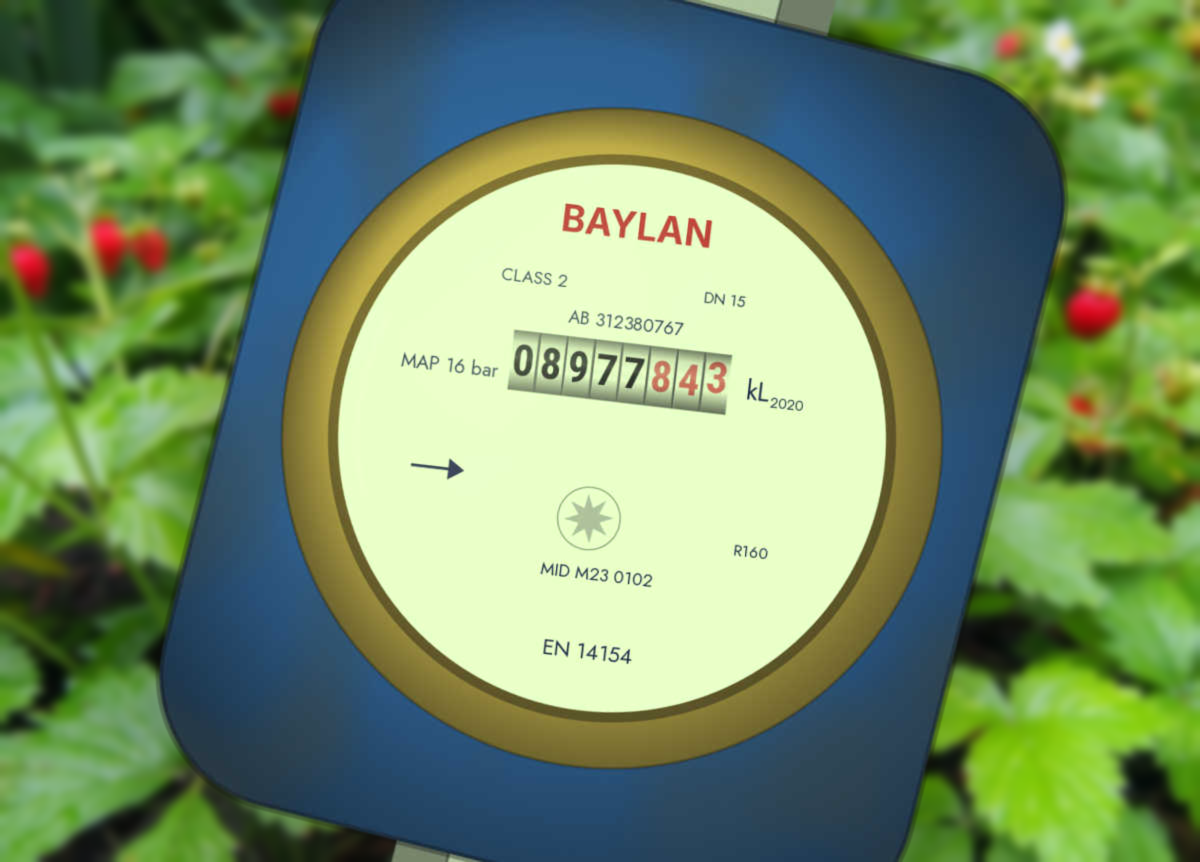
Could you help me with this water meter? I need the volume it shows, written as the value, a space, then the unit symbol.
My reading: 8977.843 kL
